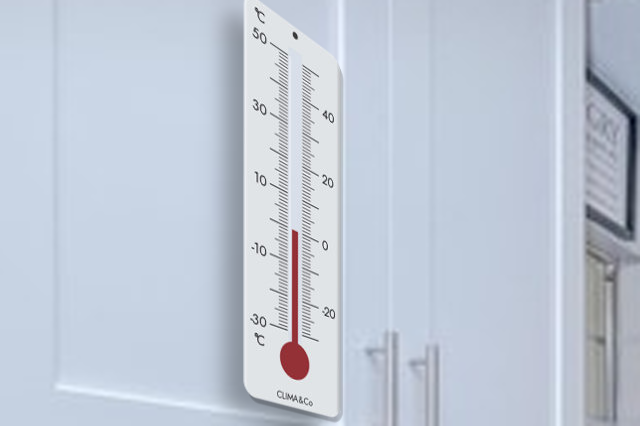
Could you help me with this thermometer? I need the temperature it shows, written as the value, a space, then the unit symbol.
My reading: 0 °C
